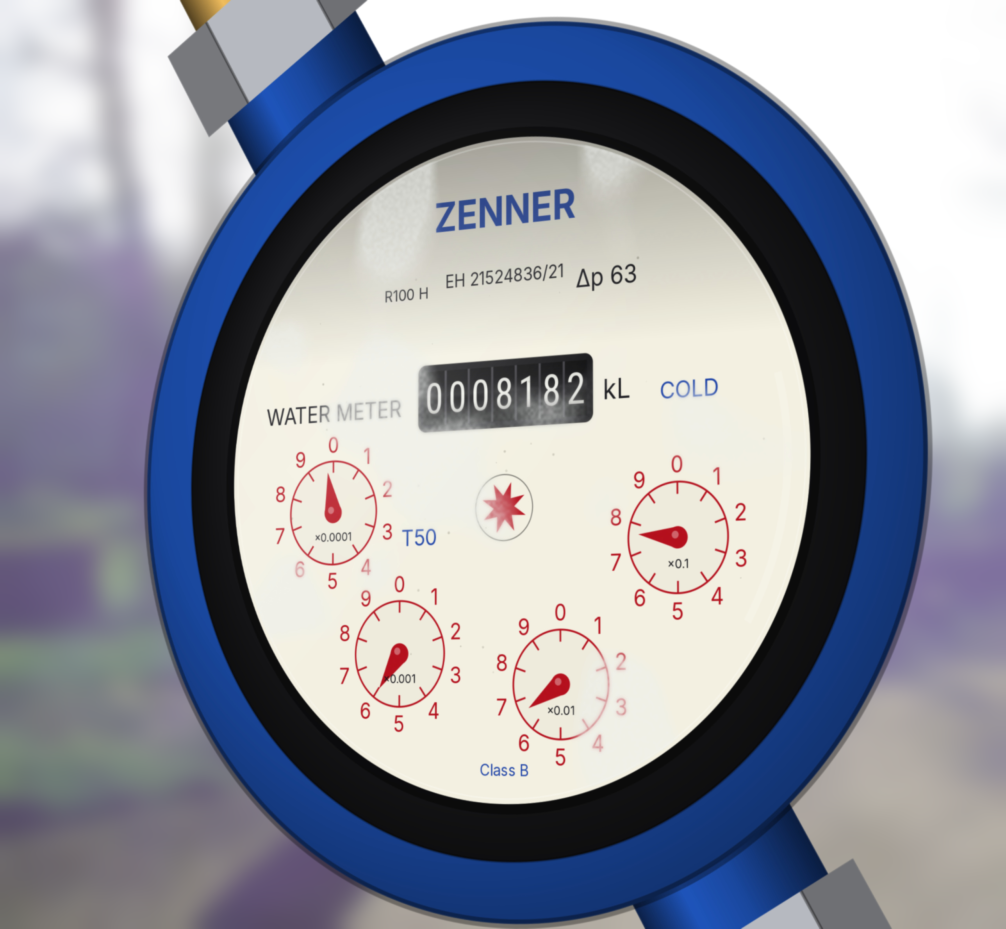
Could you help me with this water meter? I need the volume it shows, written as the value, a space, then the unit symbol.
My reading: 8182.7659 kL
